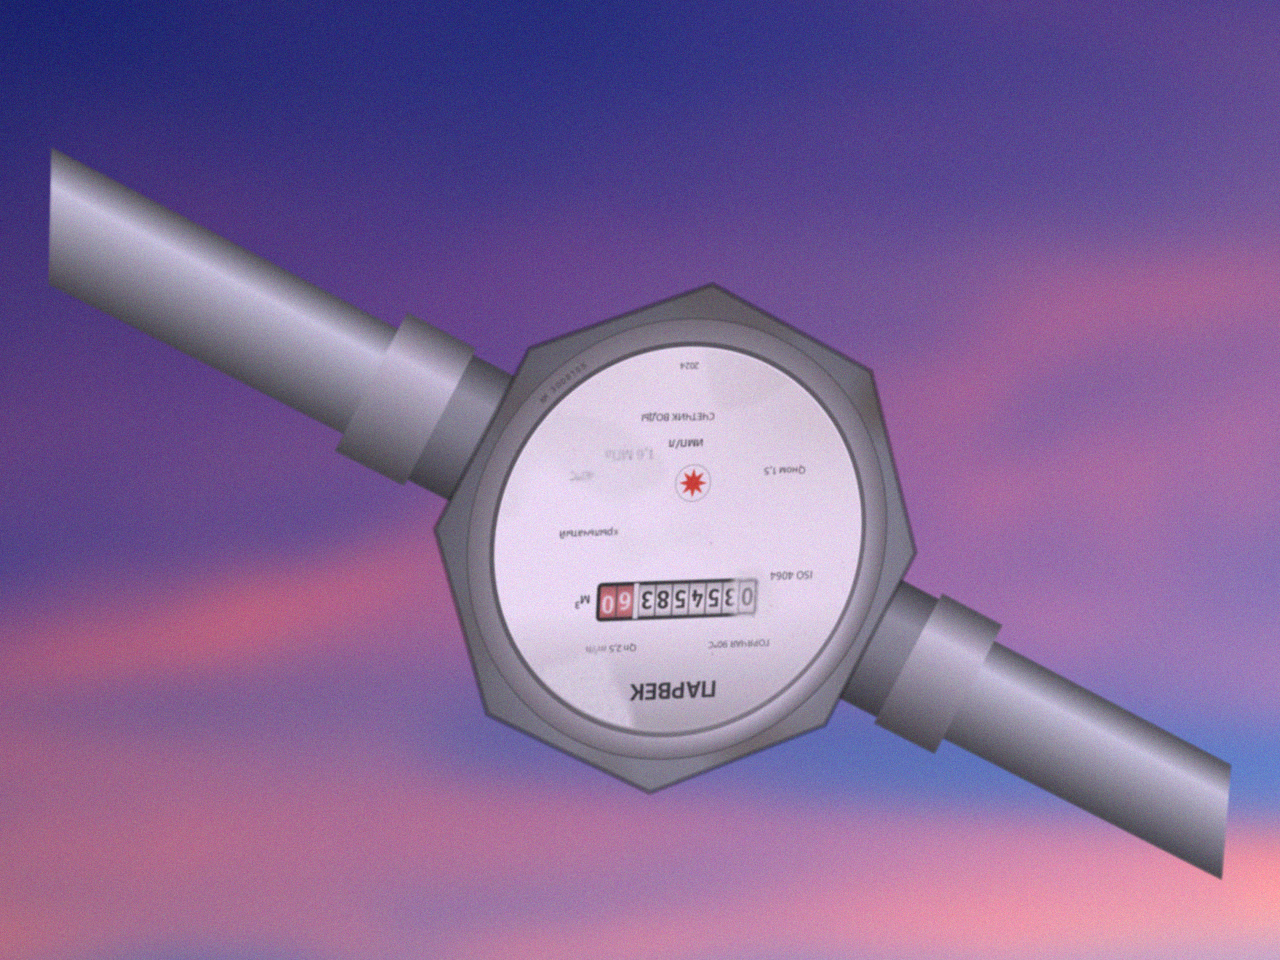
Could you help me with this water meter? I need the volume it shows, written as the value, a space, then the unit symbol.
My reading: 354583.60 m³
